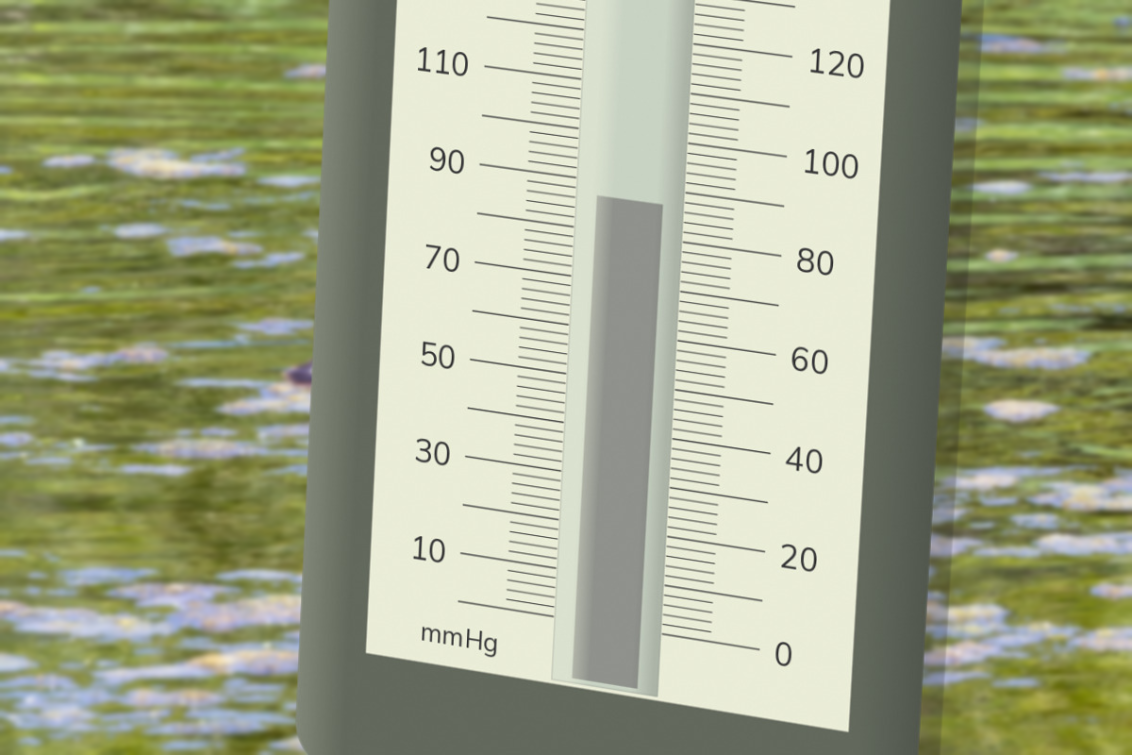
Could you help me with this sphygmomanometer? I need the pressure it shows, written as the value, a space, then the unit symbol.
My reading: 87 mmHg
